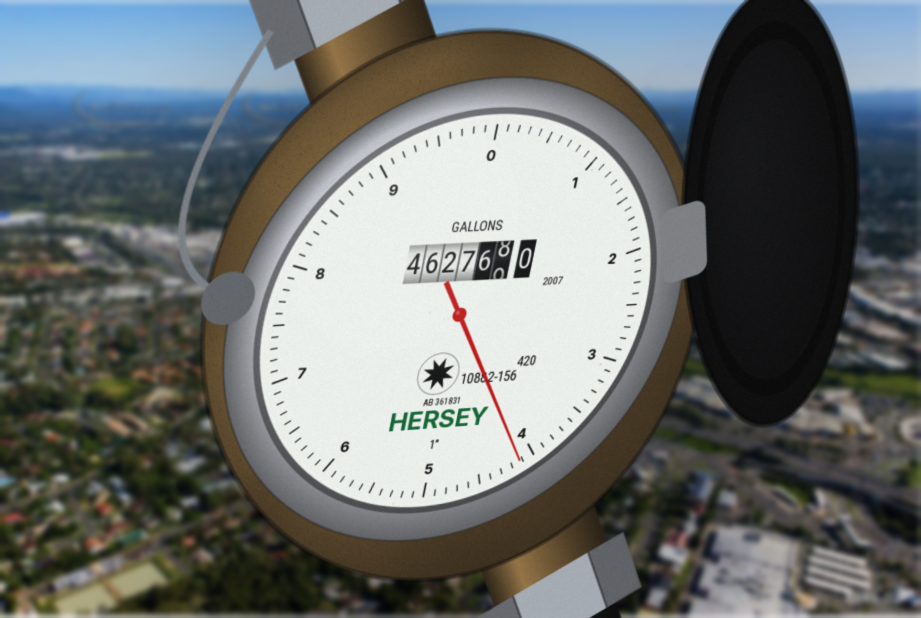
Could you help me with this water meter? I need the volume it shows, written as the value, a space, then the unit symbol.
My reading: 4627684.1 gal
